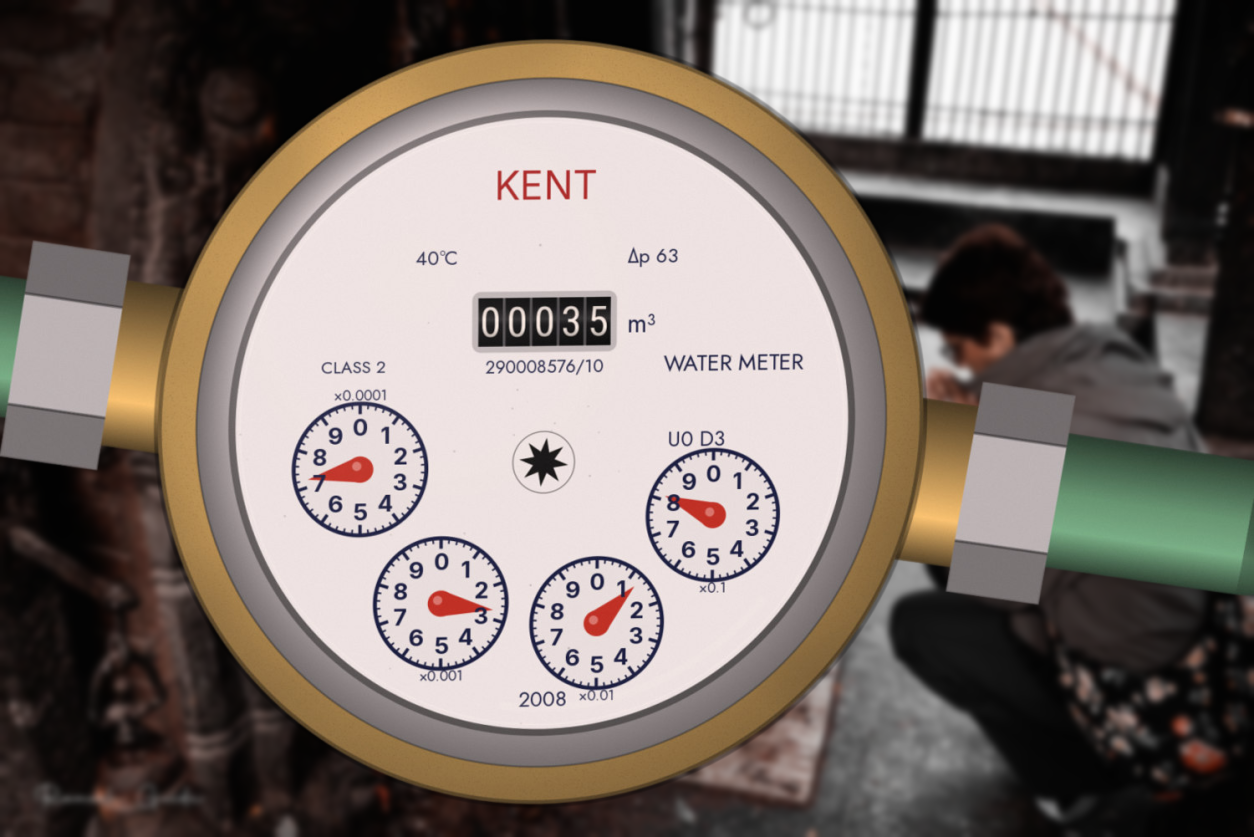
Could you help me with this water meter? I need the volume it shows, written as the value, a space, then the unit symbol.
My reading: 35.8127 m³
